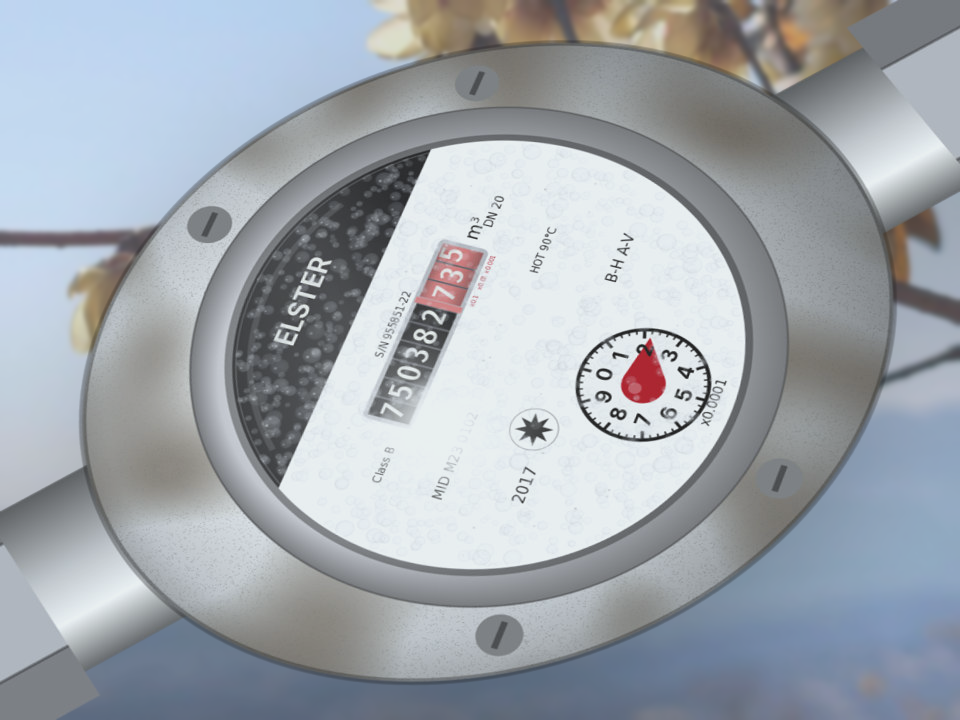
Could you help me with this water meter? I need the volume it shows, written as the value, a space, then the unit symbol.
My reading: 750382.7352 m³
